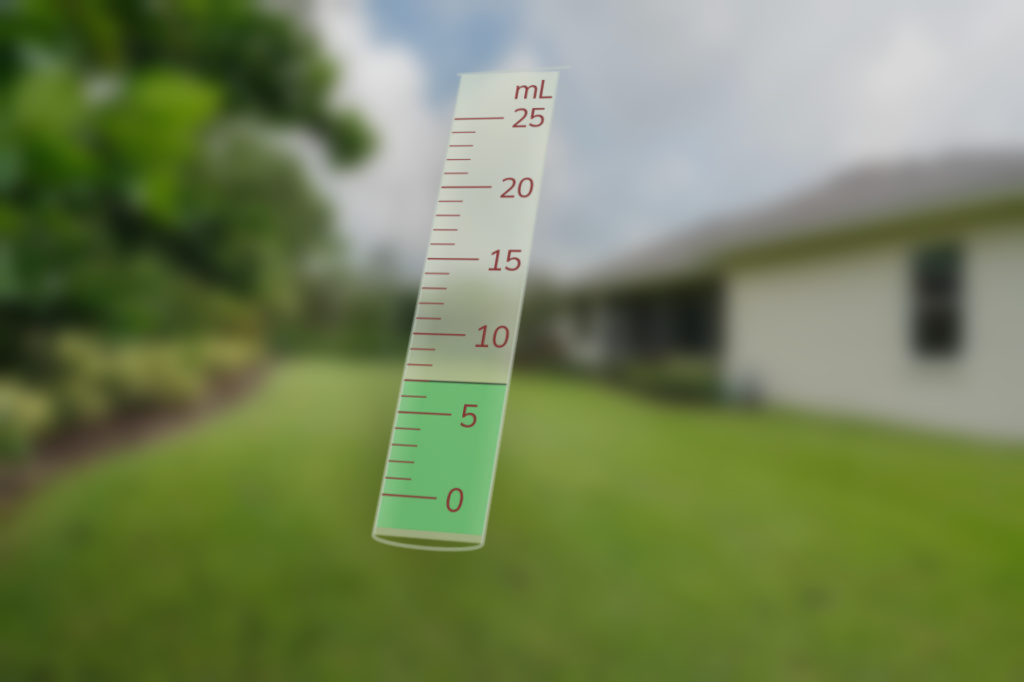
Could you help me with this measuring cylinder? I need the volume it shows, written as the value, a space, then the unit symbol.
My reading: 7 mL
